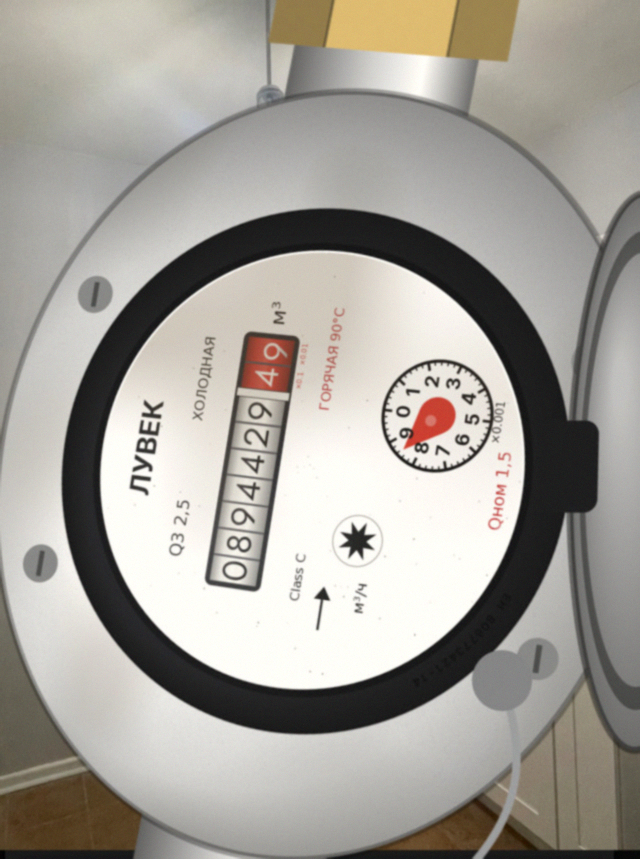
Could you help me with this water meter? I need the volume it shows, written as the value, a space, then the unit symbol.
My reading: 894429.488 m³
